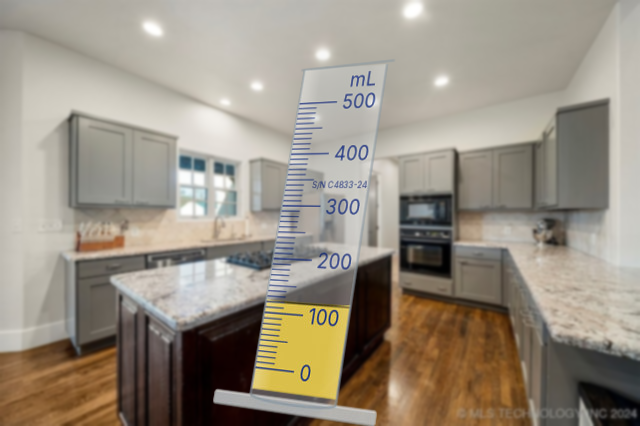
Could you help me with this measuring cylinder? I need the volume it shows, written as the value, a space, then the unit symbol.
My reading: 120 mL
